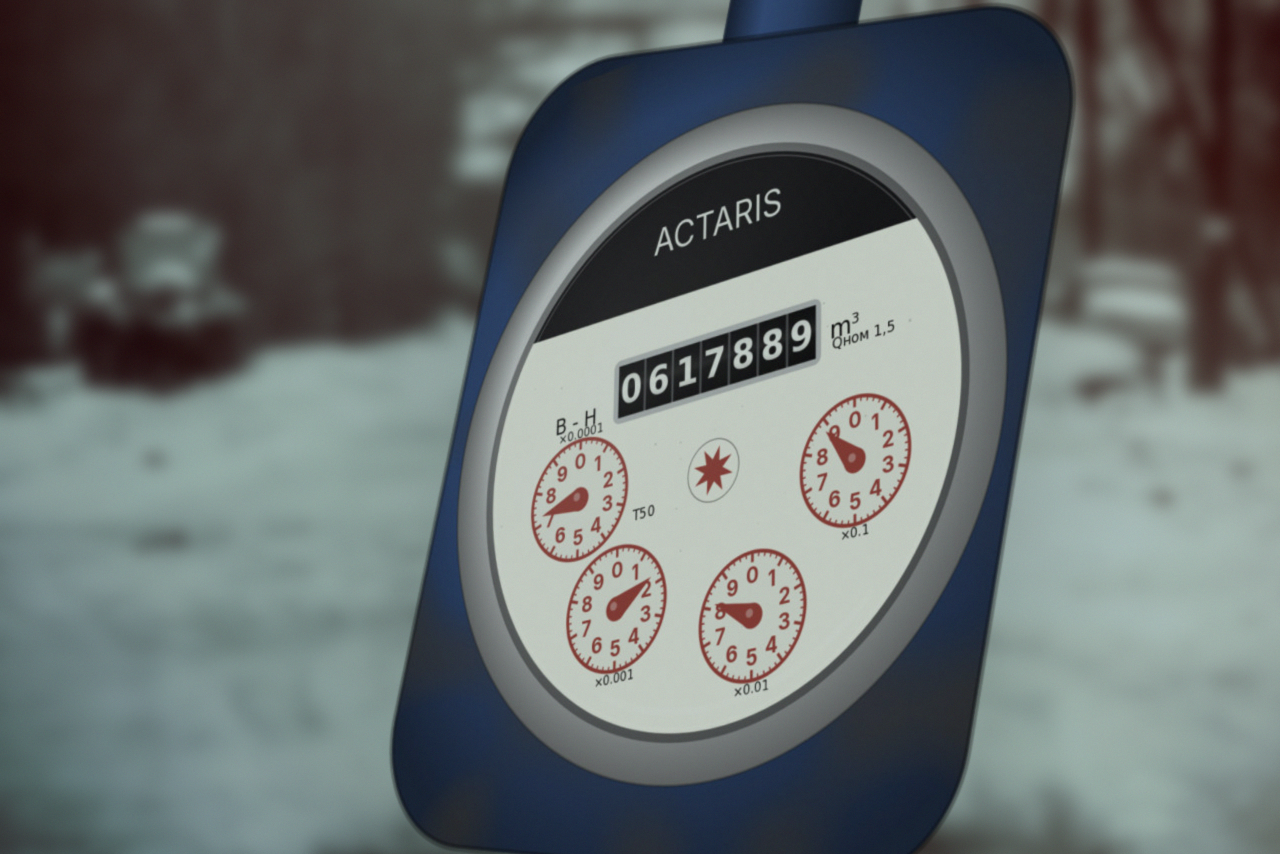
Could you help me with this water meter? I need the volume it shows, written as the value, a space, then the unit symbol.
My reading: 617889.8817 m³
